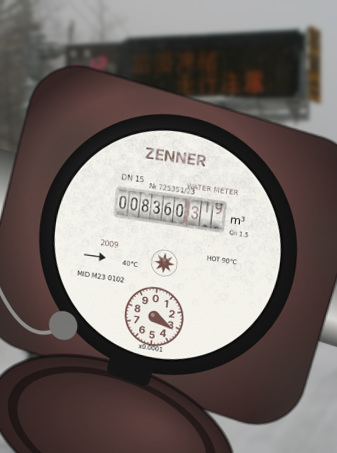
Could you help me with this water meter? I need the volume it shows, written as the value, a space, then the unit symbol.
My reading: 8360.3193 m³
